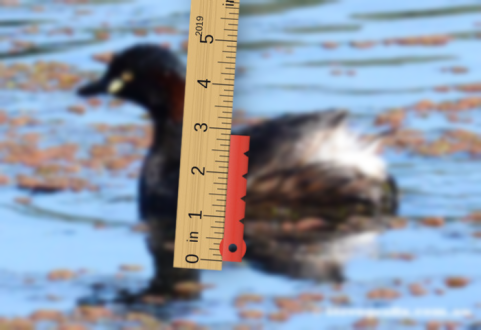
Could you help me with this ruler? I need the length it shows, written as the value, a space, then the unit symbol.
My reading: 2.875 in
